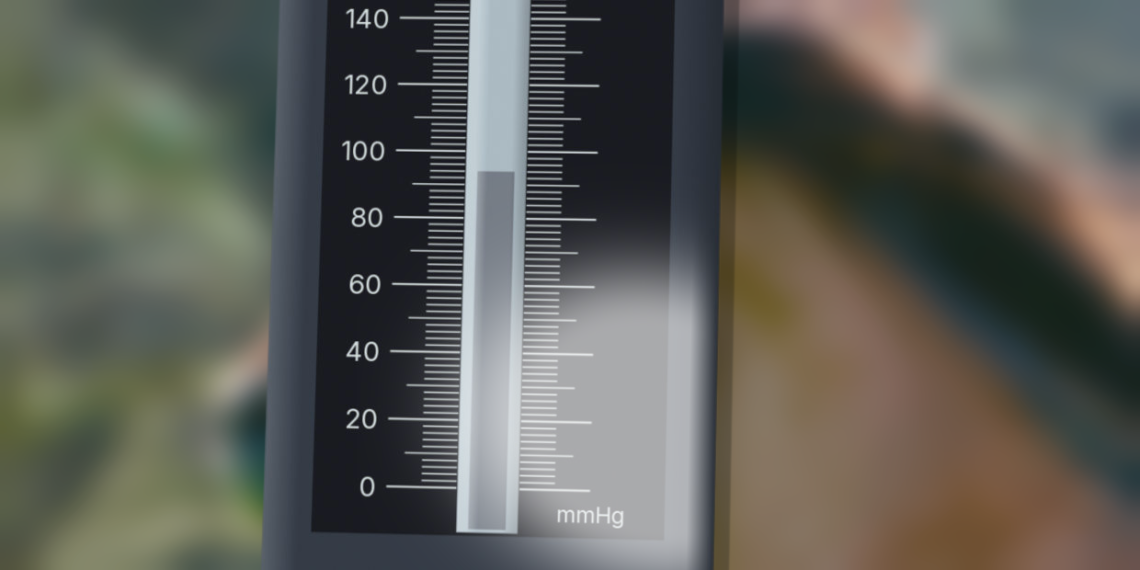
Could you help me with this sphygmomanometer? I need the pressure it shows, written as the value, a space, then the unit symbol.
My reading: 94 mmHg
